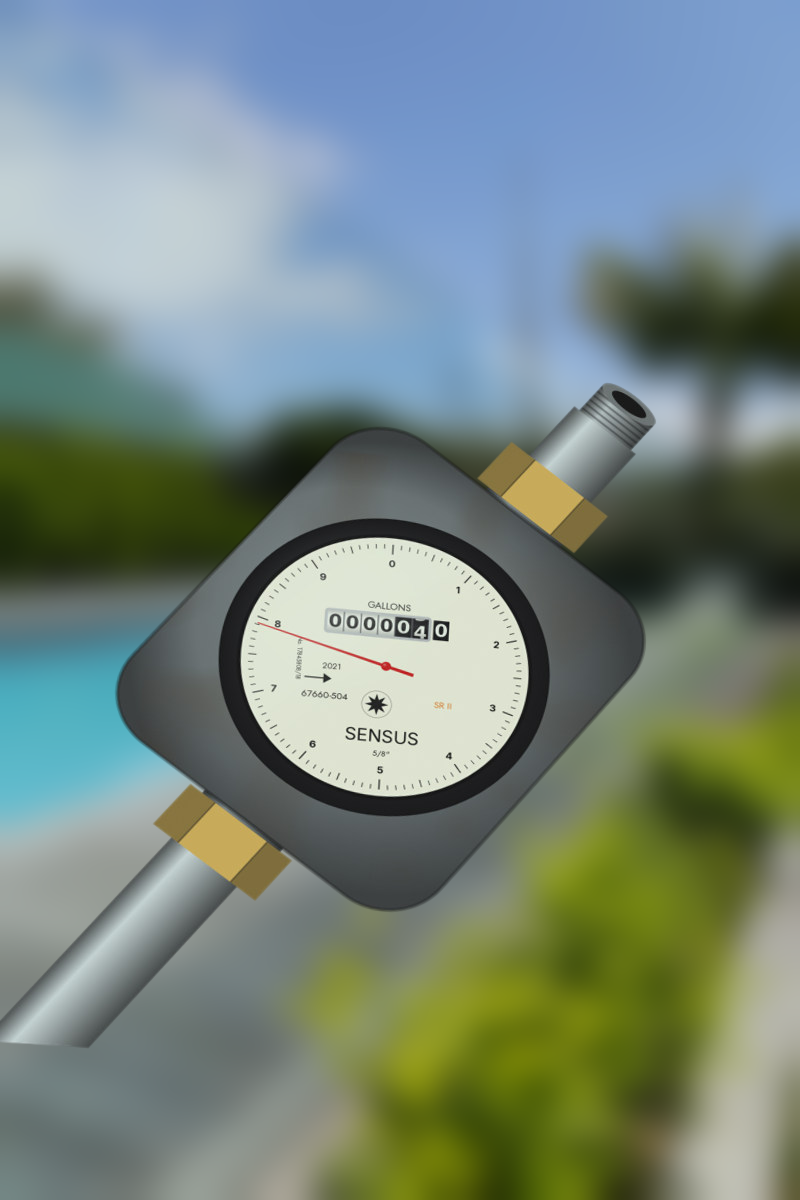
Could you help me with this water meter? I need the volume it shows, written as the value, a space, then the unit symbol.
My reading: 37.9 gal
